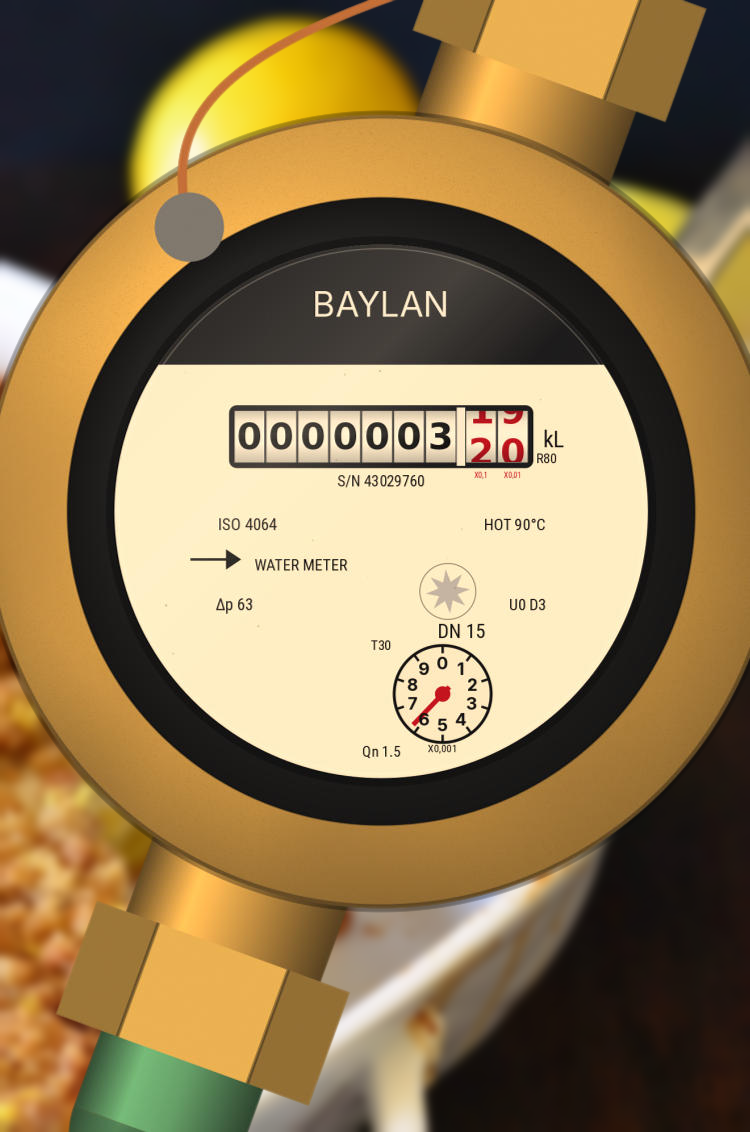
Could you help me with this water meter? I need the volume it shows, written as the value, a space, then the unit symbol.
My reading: 3.196 kL
